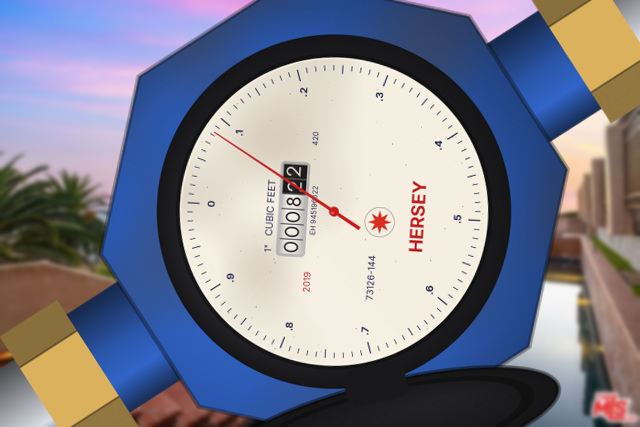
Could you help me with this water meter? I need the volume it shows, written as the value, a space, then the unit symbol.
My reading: 822.08 ft³
